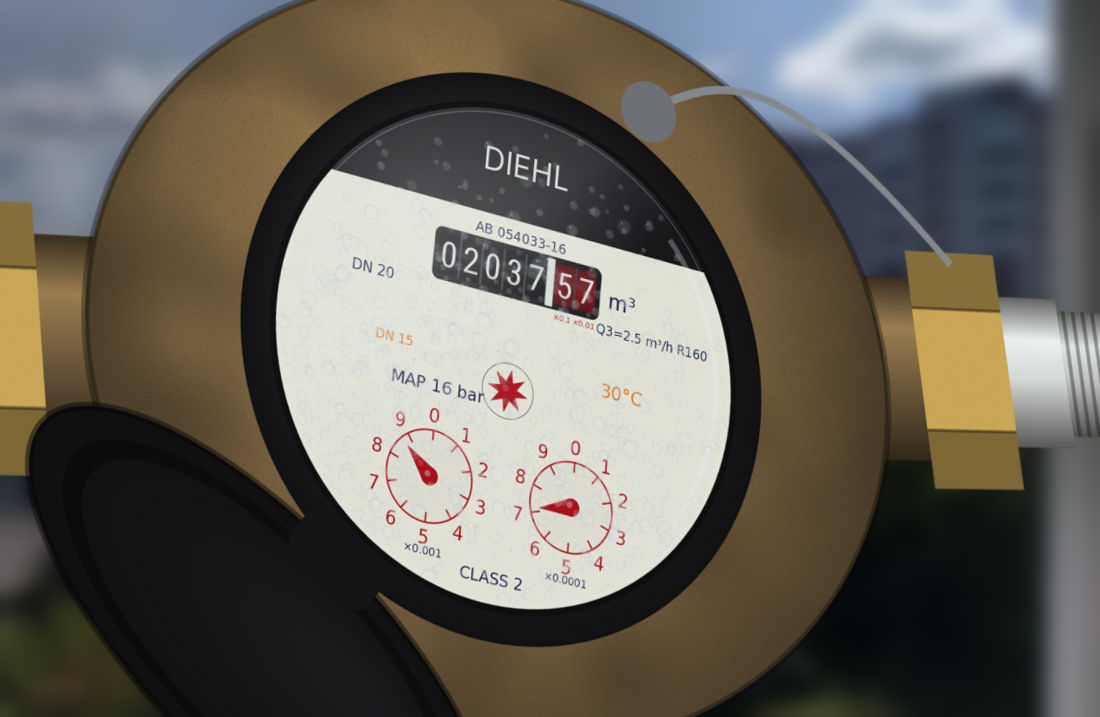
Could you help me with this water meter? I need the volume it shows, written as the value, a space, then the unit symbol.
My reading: 2037.5787 m³
